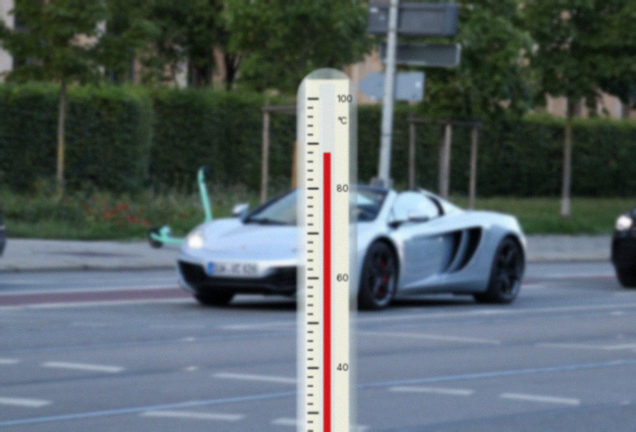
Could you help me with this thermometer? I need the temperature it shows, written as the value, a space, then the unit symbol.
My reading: 88 °C
